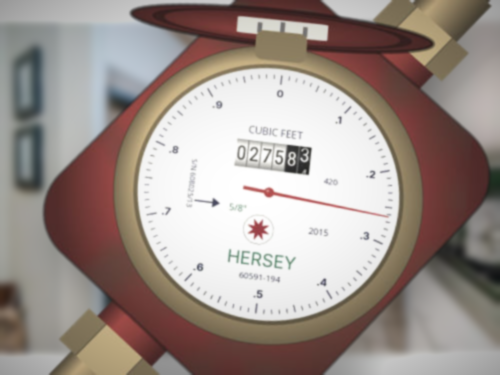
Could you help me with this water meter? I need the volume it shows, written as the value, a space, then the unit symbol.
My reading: 27583.26 ft³
